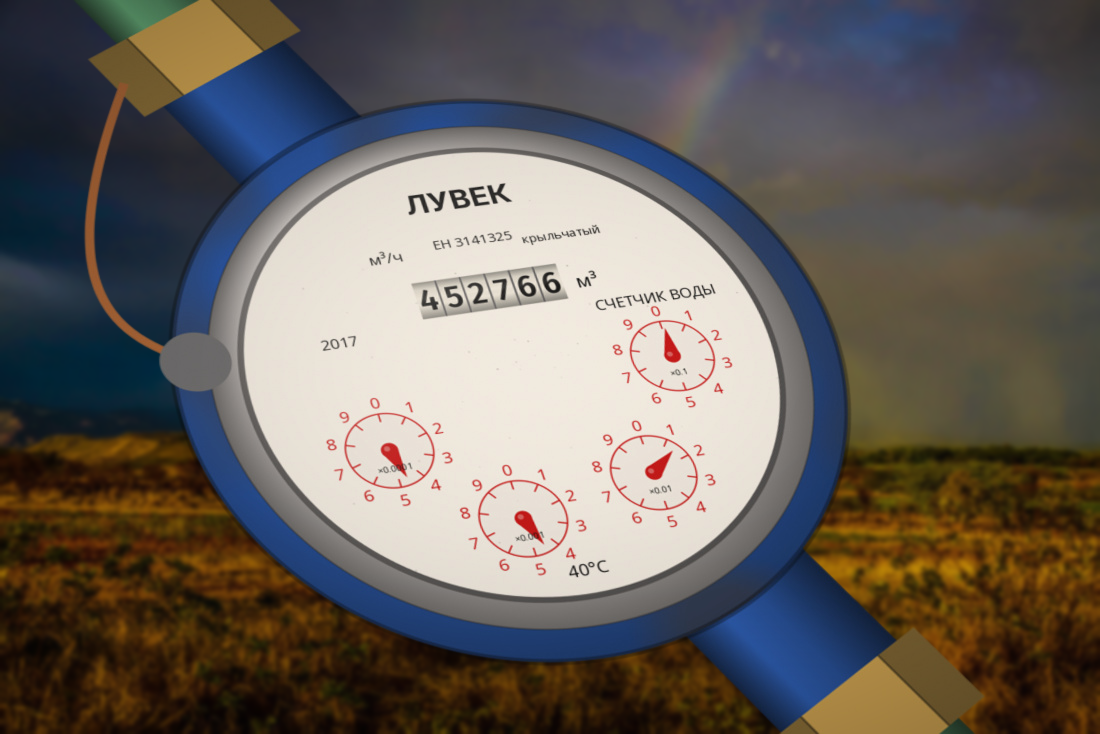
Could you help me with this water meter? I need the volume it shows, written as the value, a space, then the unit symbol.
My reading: 452766.0144 m³
